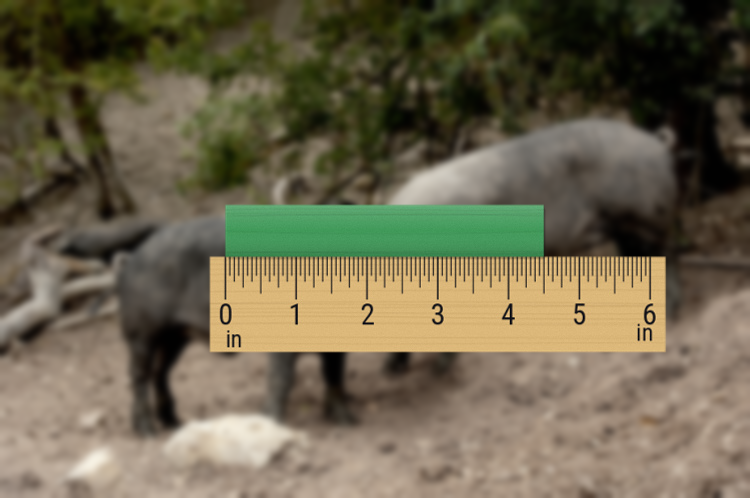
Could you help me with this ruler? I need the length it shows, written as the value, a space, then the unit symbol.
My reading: 4.5 in
